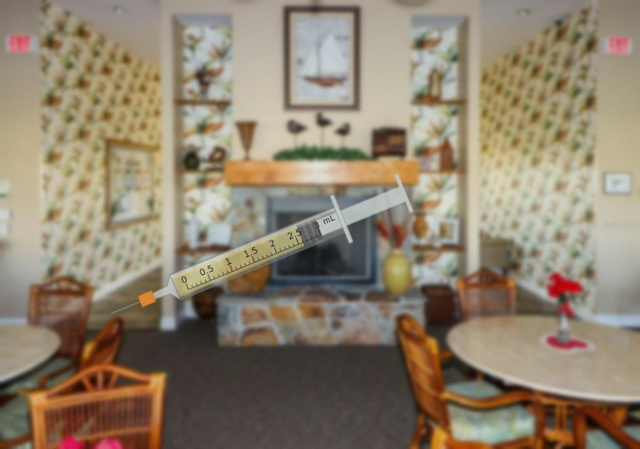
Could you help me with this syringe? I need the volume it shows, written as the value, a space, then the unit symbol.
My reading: 2.6 mL
